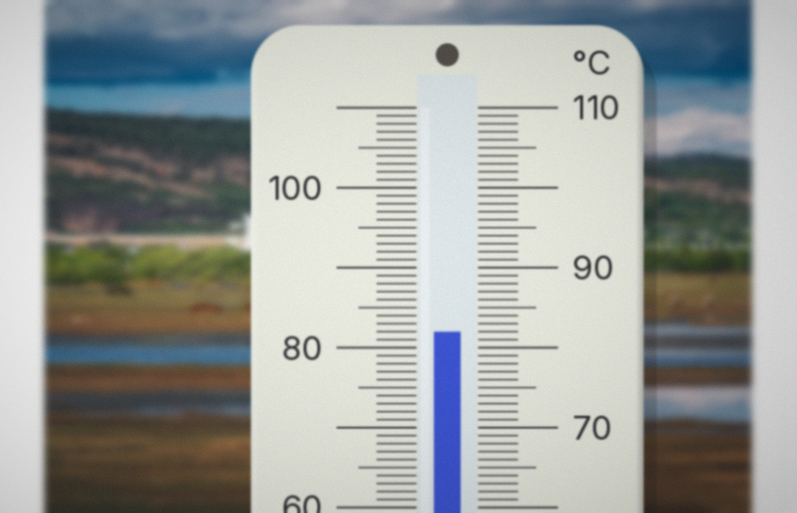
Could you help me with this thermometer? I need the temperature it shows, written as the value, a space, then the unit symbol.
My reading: 82 °C
